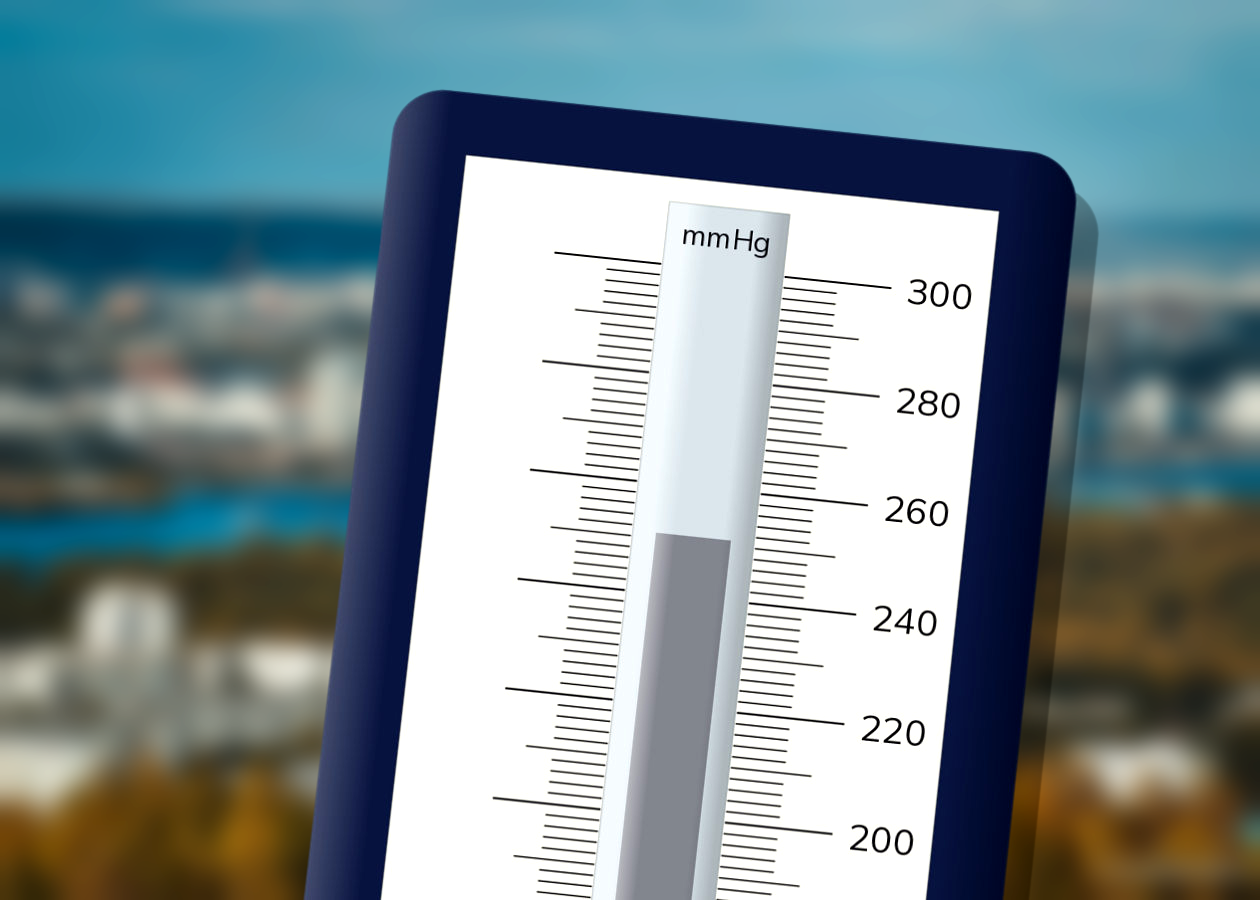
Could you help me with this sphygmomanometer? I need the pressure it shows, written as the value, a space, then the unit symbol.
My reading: 251 mmHg
